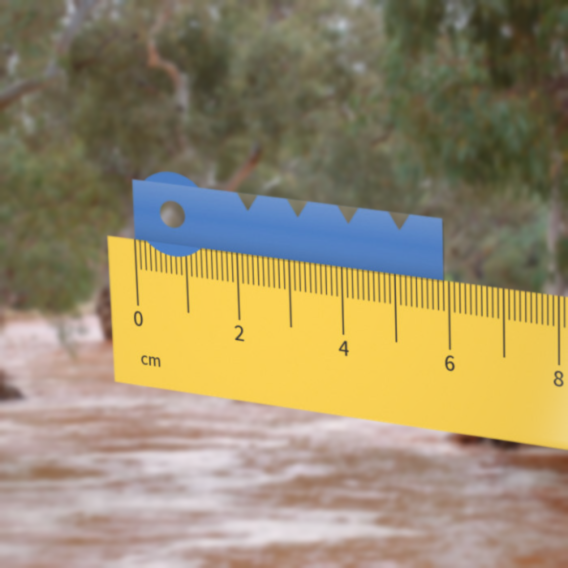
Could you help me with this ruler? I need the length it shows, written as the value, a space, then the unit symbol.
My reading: 5.9 cm
